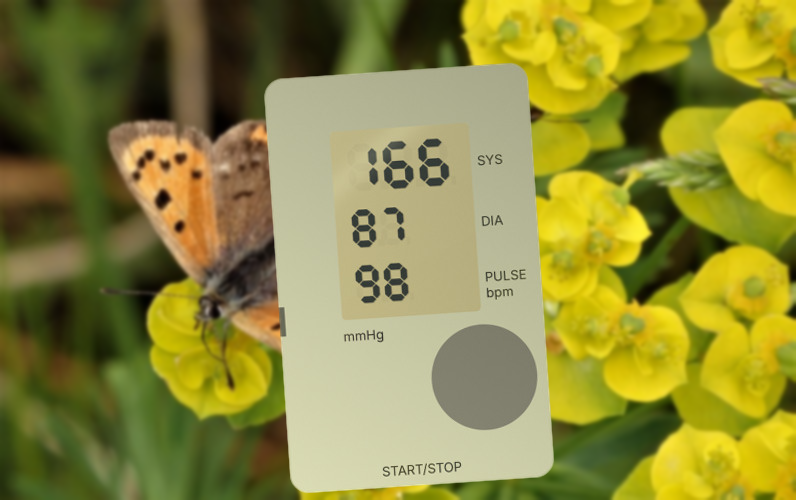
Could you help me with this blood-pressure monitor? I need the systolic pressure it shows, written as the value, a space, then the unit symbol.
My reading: 166 mmHg
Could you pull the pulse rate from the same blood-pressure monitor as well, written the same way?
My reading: 98 bpm
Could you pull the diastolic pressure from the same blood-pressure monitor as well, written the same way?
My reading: 87 mmHg
